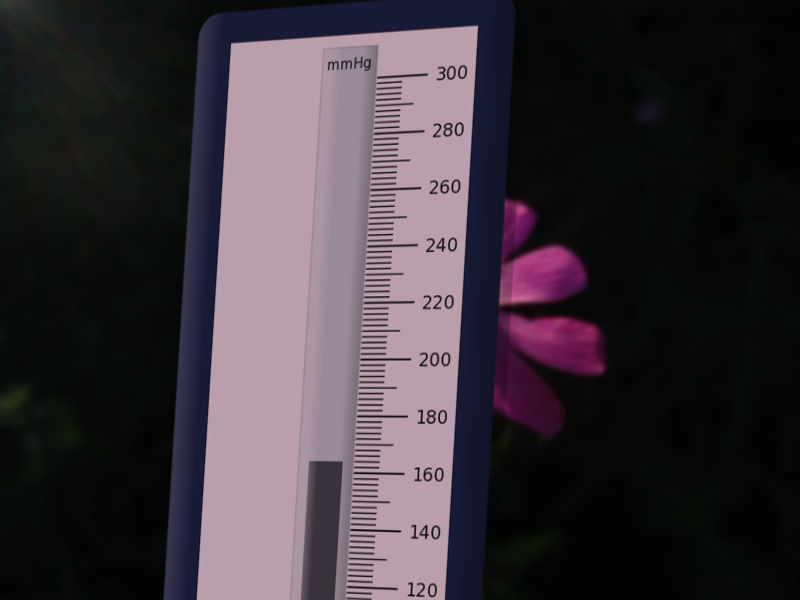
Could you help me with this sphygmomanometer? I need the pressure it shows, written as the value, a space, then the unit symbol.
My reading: 164 mmHg
